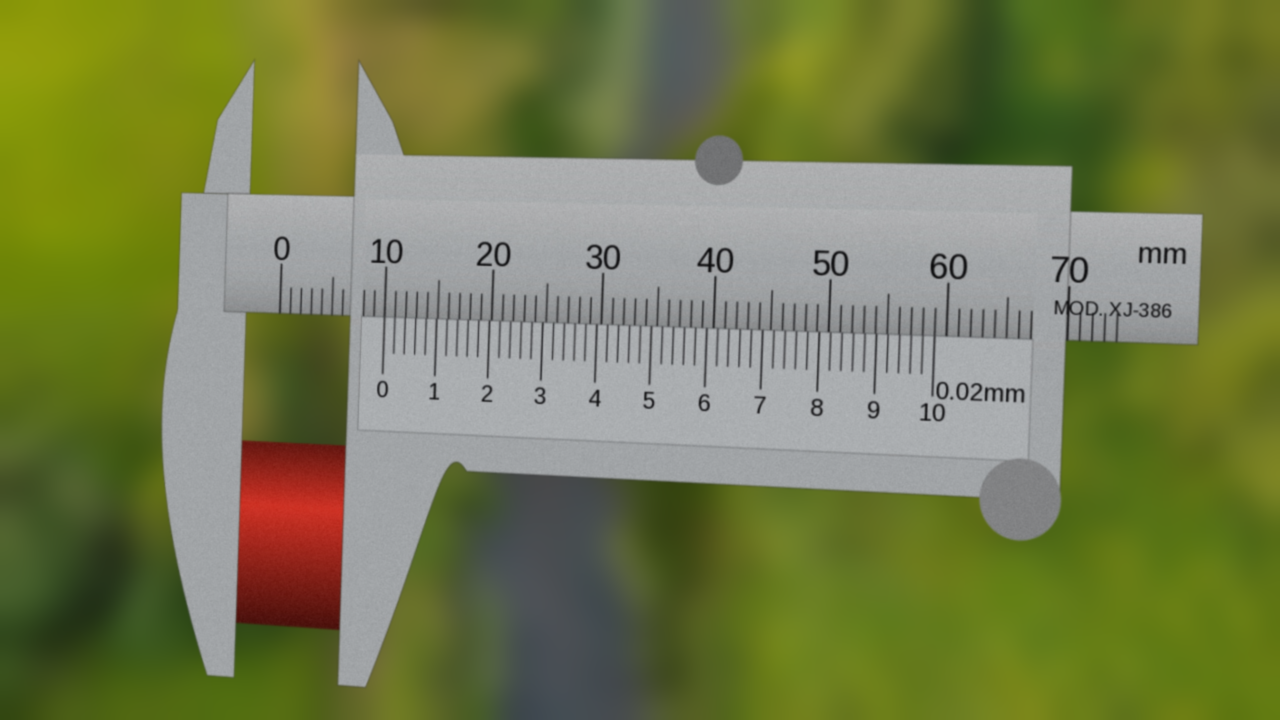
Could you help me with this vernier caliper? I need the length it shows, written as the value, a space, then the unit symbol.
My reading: 10.0 mm
